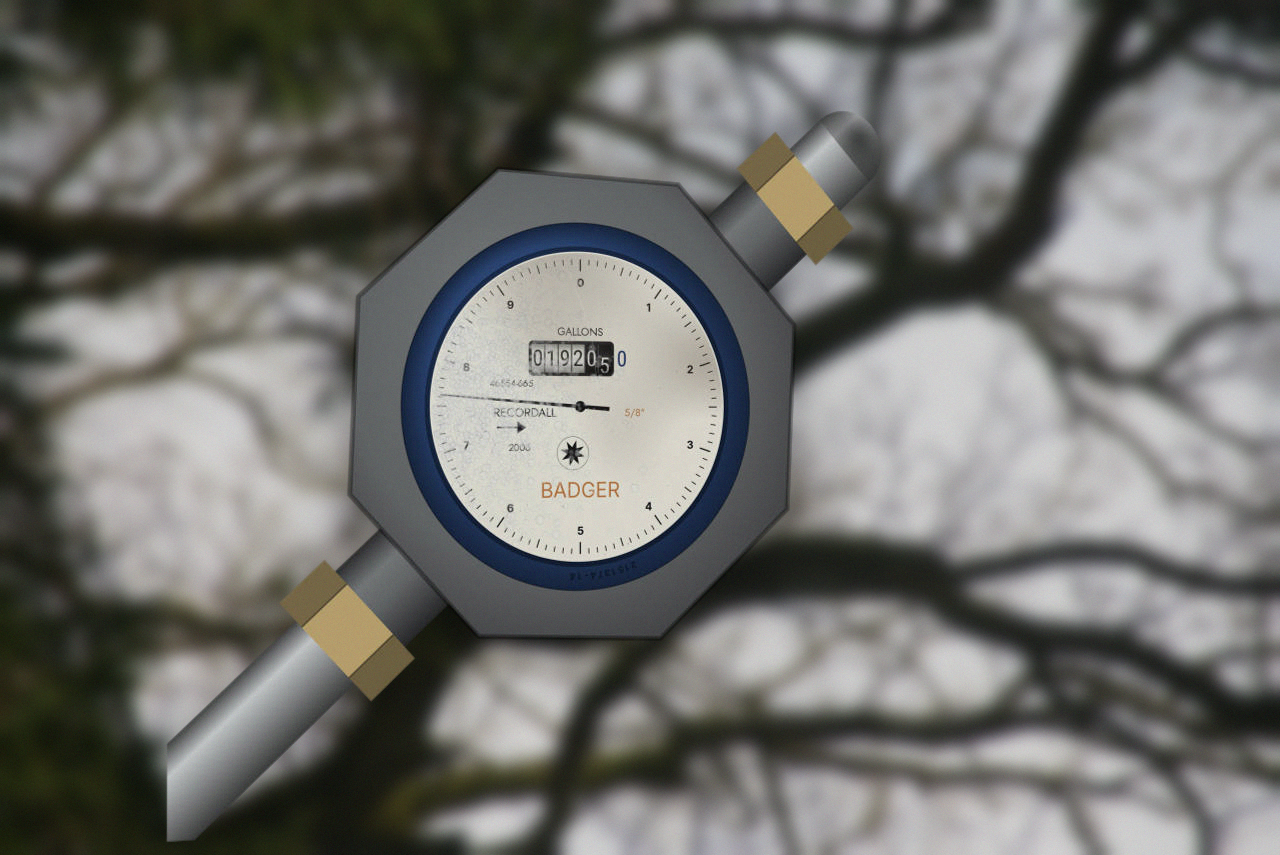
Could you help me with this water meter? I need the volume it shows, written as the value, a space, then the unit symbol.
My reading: 192047.6 gal
